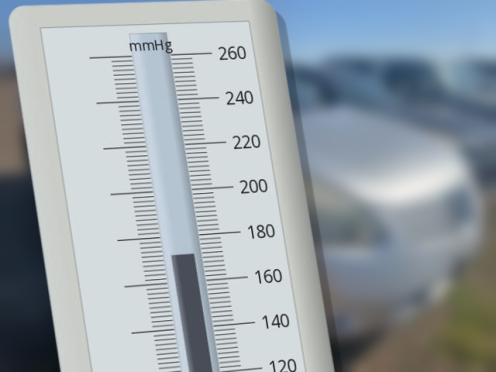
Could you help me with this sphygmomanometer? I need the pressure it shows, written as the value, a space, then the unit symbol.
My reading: 172 mmHg
